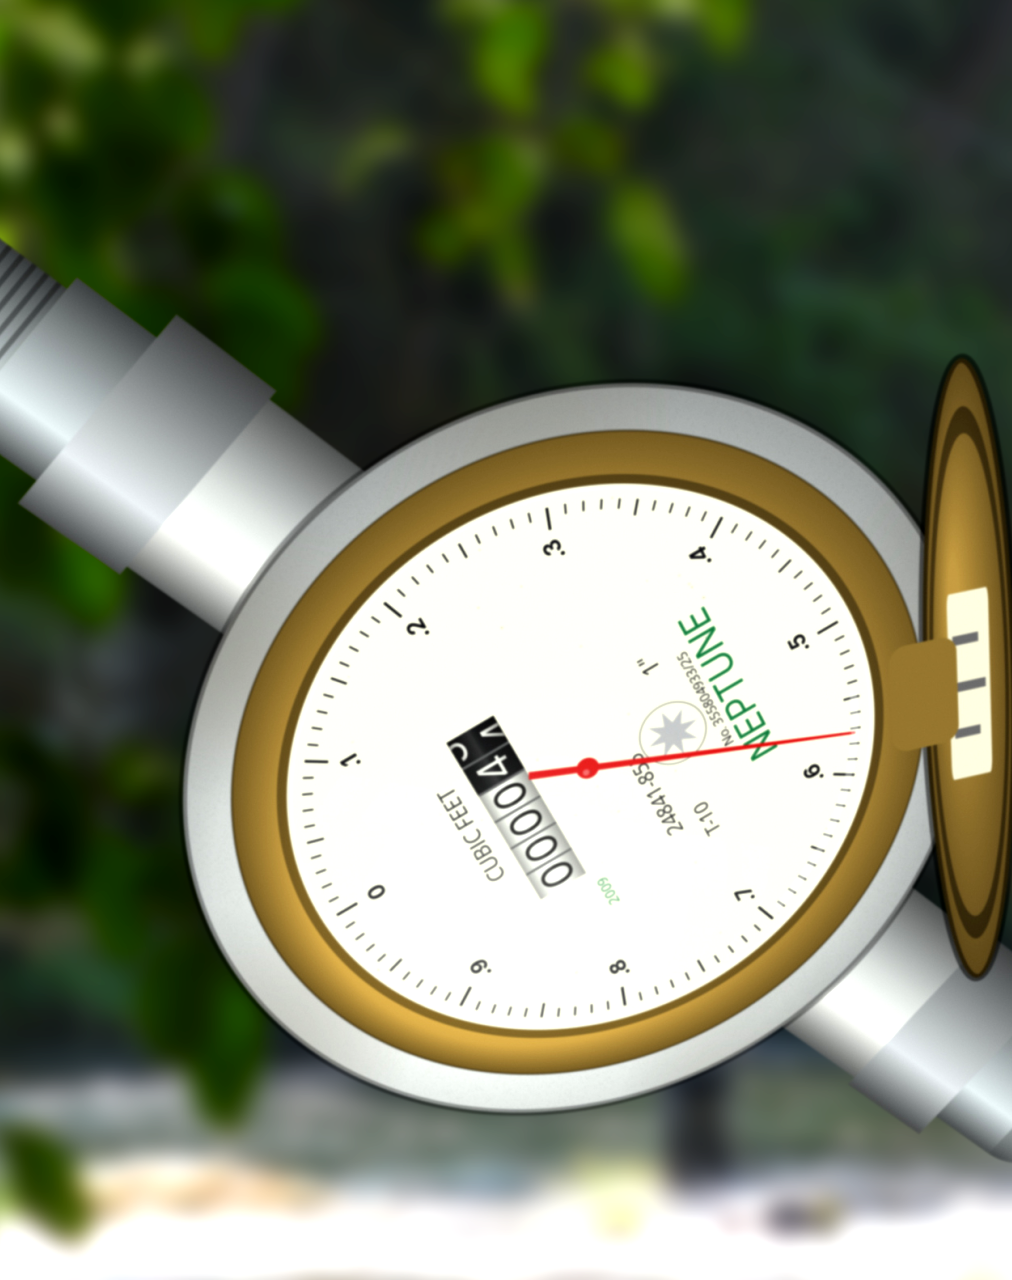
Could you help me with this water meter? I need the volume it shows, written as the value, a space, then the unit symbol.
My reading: 43.57 ft³
